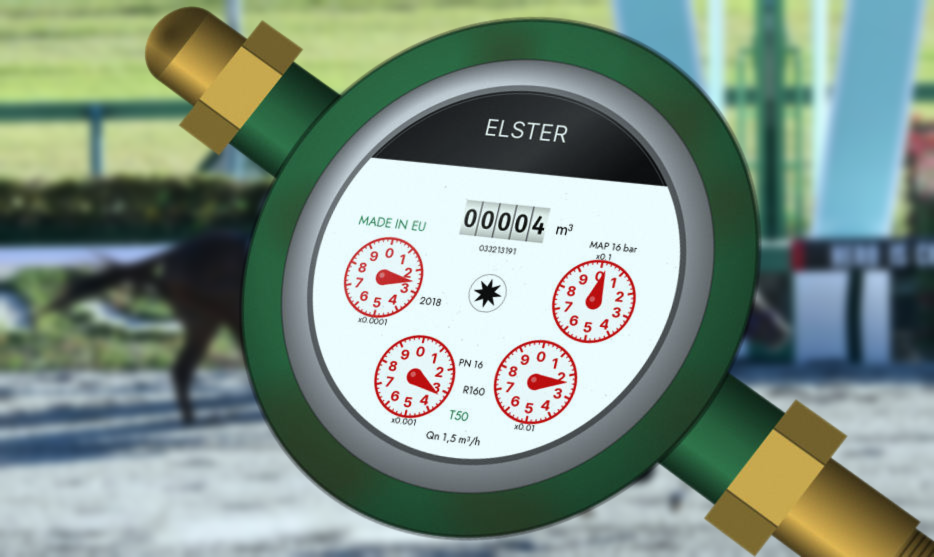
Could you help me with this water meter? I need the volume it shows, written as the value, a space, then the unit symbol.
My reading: 4.0232 m³
